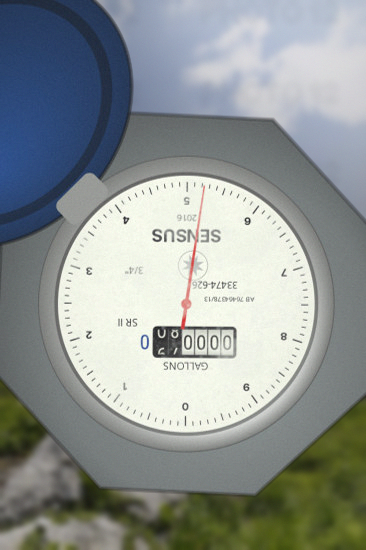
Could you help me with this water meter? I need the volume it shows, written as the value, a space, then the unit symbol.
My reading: 795.2 gal
